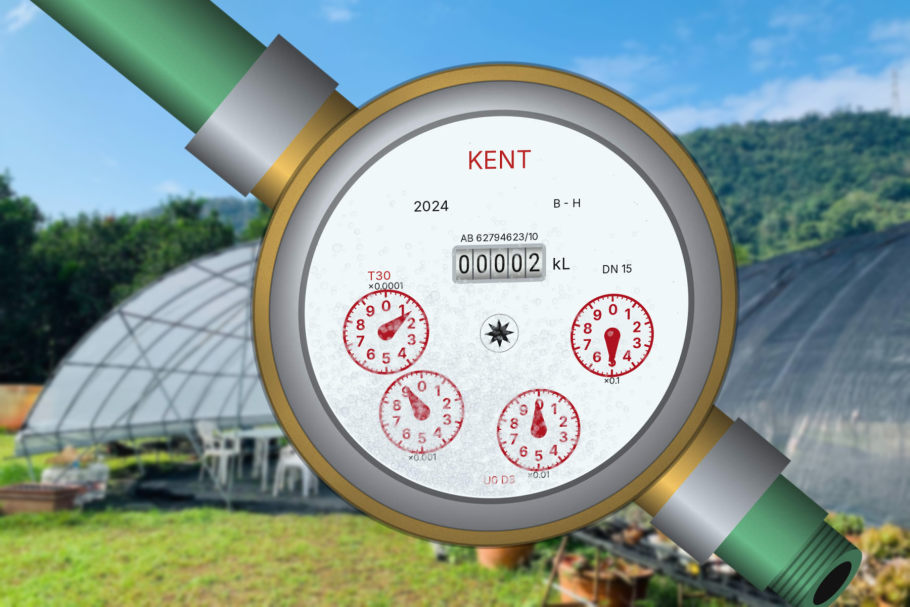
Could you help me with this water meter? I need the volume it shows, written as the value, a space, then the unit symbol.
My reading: 2.4991 kL
